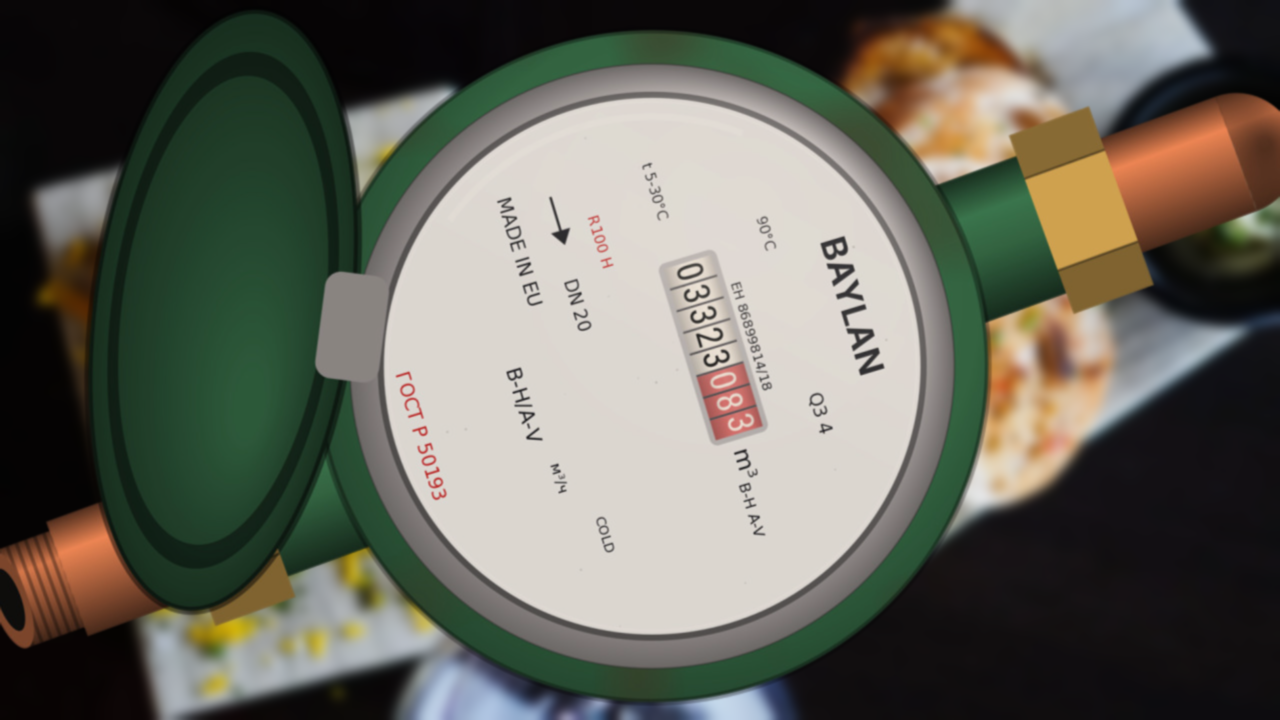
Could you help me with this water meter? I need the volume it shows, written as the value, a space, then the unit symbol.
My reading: 3323.083 m³
